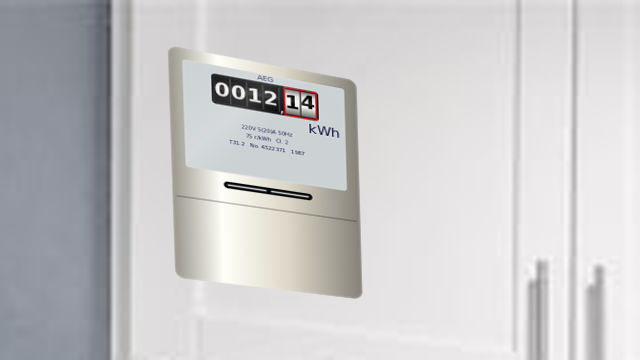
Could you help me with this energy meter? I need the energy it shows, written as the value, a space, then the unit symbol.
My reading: 12.14 kWh
